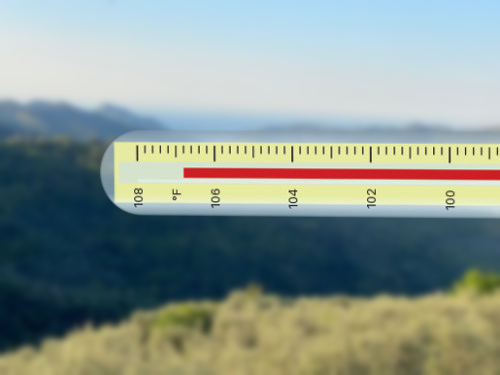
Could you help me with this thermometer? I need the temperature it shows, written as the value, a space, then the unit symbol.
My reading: 106.8 °F
